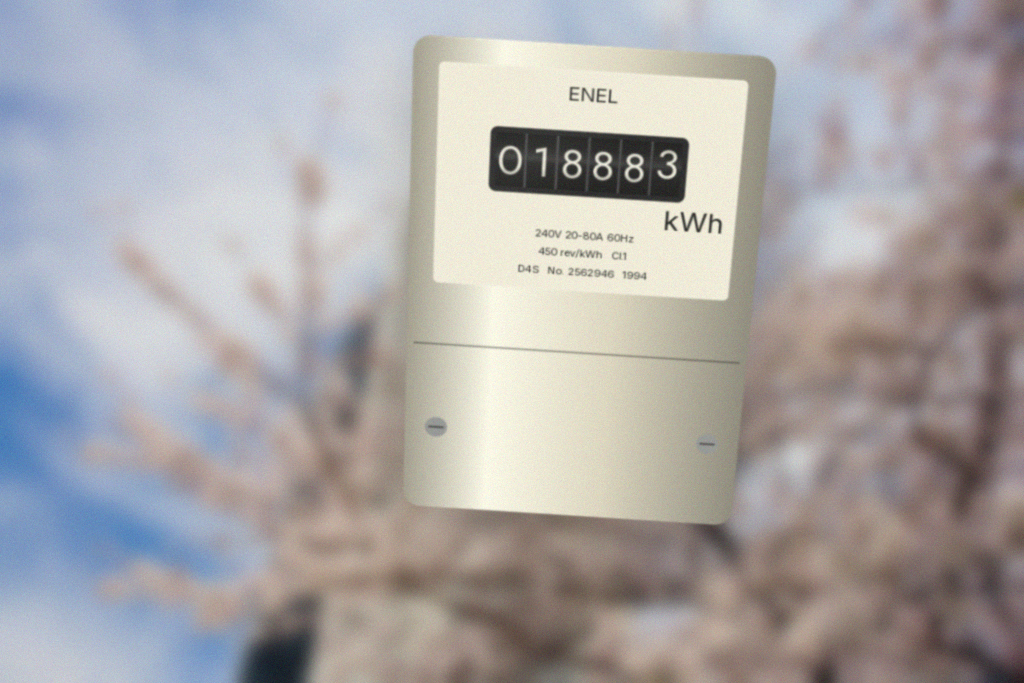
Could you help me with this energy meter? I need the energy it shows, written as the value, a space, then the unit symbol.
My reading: 18883 kWh
